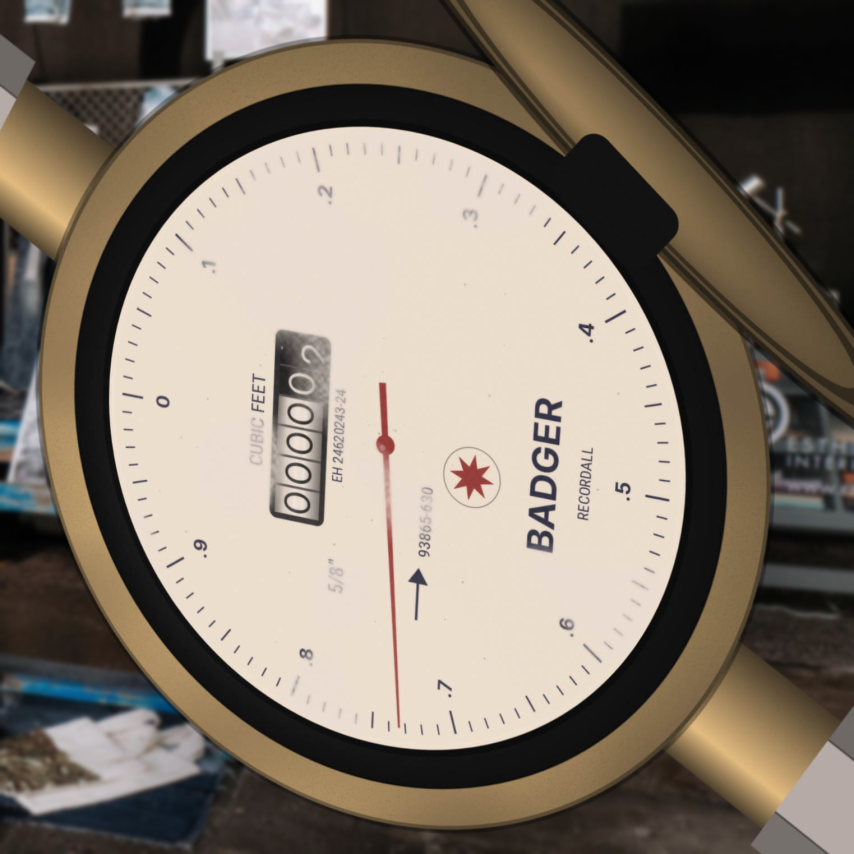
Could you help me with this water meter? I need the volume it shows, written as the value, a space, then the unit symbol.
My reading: 1.73 ft³
